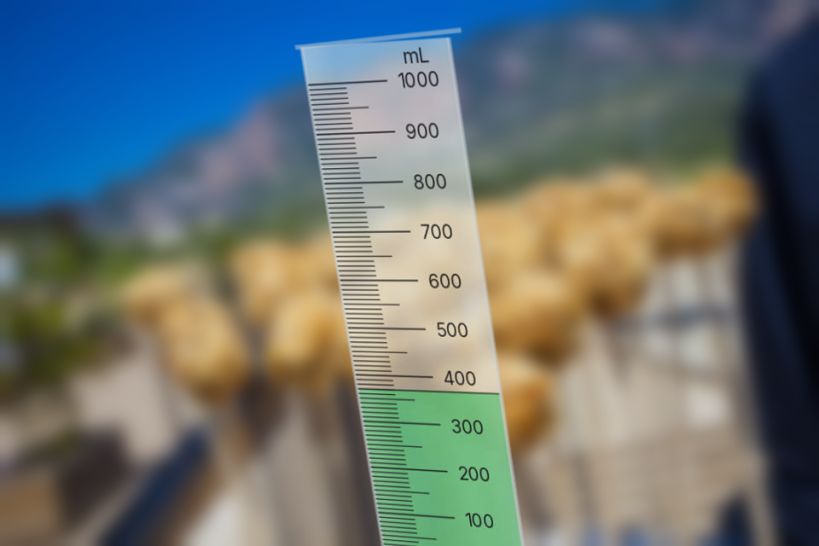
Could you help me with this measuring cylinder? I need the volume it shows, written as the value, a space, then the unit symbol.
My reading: 370 mL
